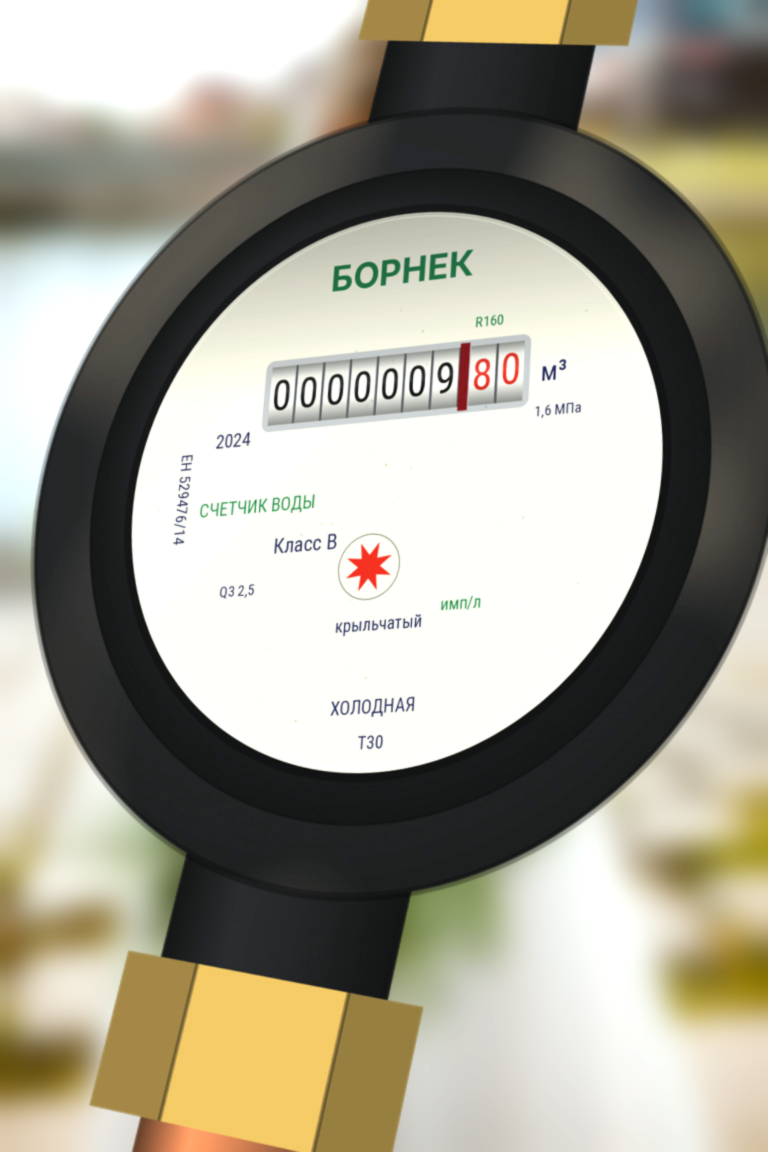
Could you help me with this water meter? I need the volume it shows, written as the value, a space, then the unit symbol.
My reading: 9.80 m³
